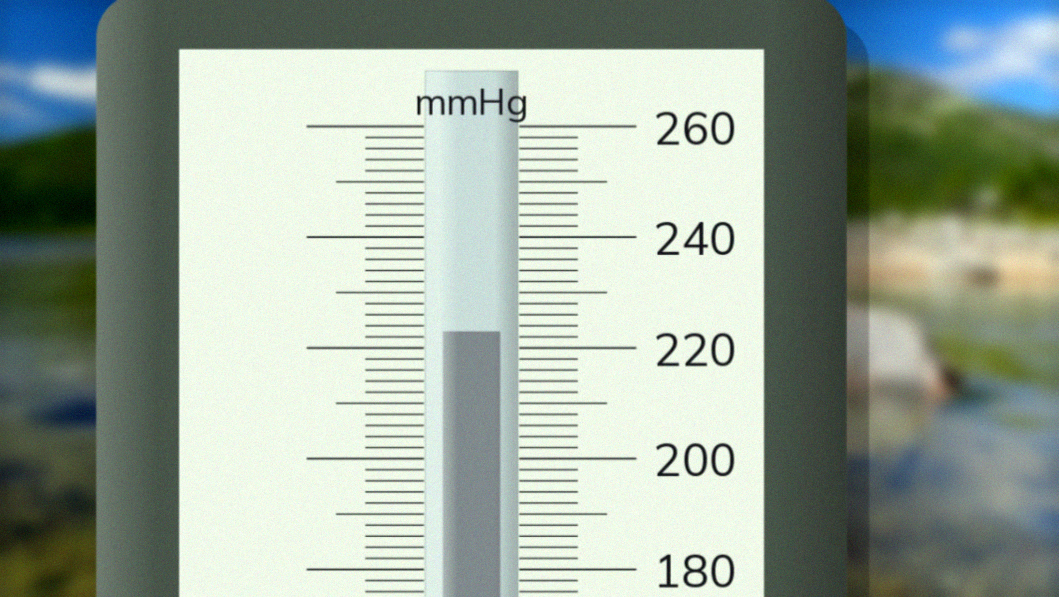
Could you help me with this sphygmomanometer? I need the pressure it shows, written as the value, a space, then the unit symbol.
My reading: 223 mmHg
